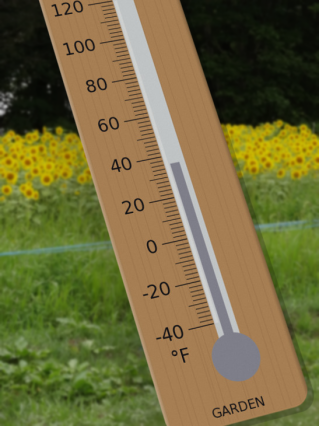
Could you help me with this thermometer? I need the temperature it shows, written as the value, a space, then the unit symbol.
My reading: 36 °F
